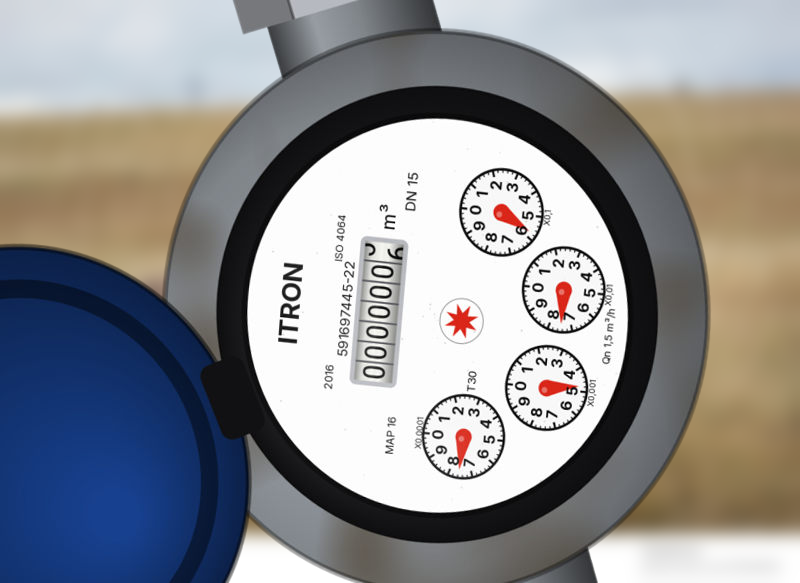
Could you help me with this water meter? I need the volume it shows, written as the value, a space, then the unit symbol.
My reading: 5.5747 m³
